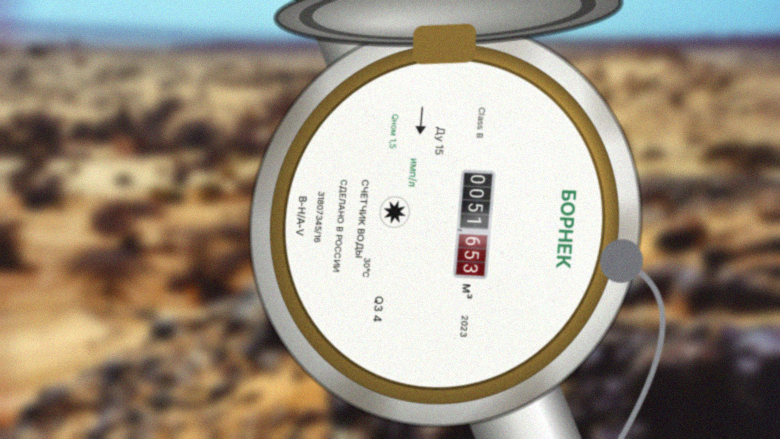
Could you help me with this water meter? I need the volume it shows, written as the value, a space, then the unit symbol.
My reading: 51.653 m³
